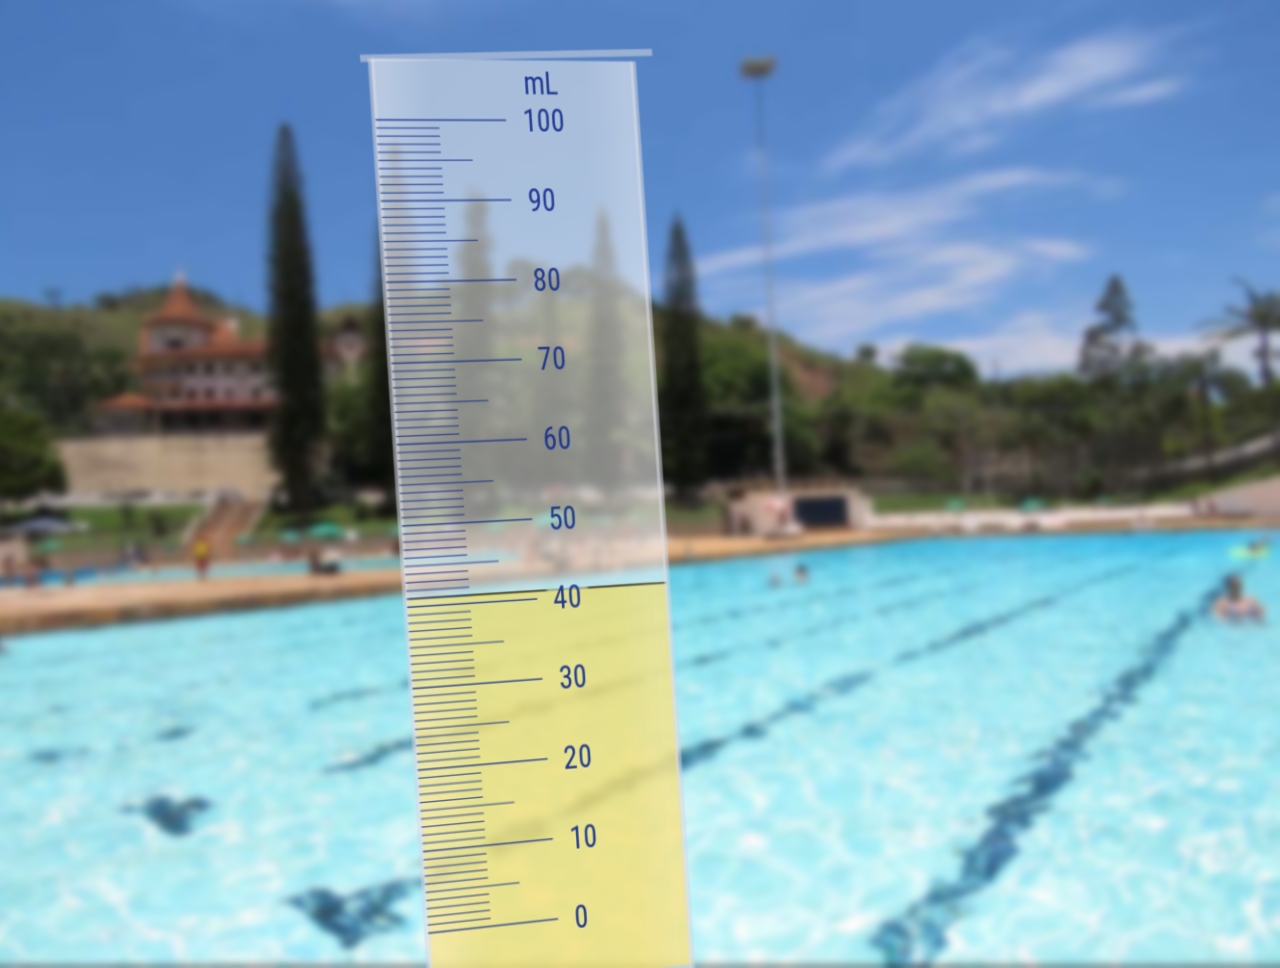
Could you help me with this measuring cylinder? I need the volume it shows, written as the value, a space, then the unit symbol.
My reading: 41 mL
